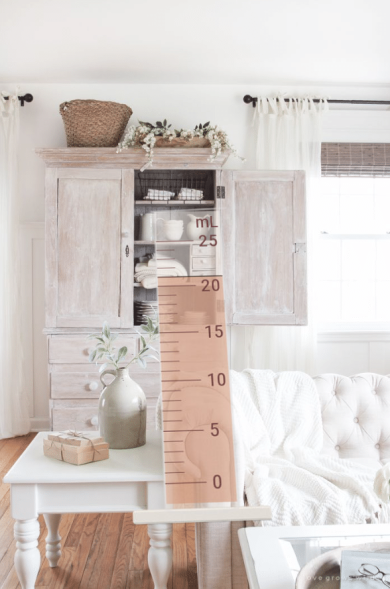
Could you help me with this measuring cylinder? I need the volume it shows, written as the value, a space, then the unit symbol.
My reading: 21 mL
